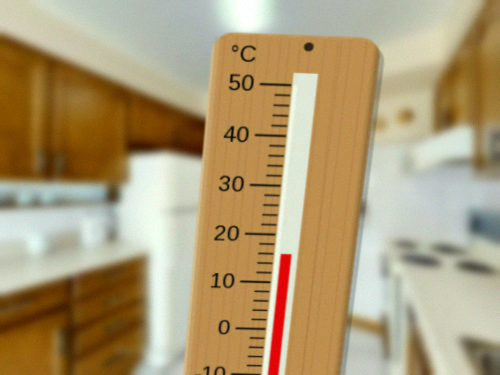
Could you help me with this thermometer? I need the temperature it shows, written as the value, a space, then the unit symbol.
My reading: 16 °C
